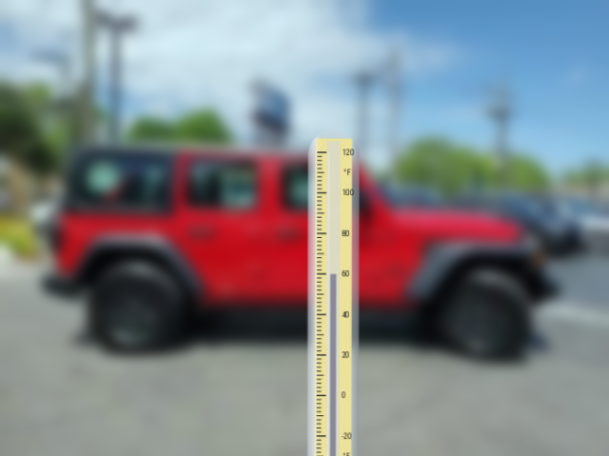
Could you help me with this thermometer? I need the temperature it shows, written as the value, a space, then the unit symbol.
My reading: 60 °F
